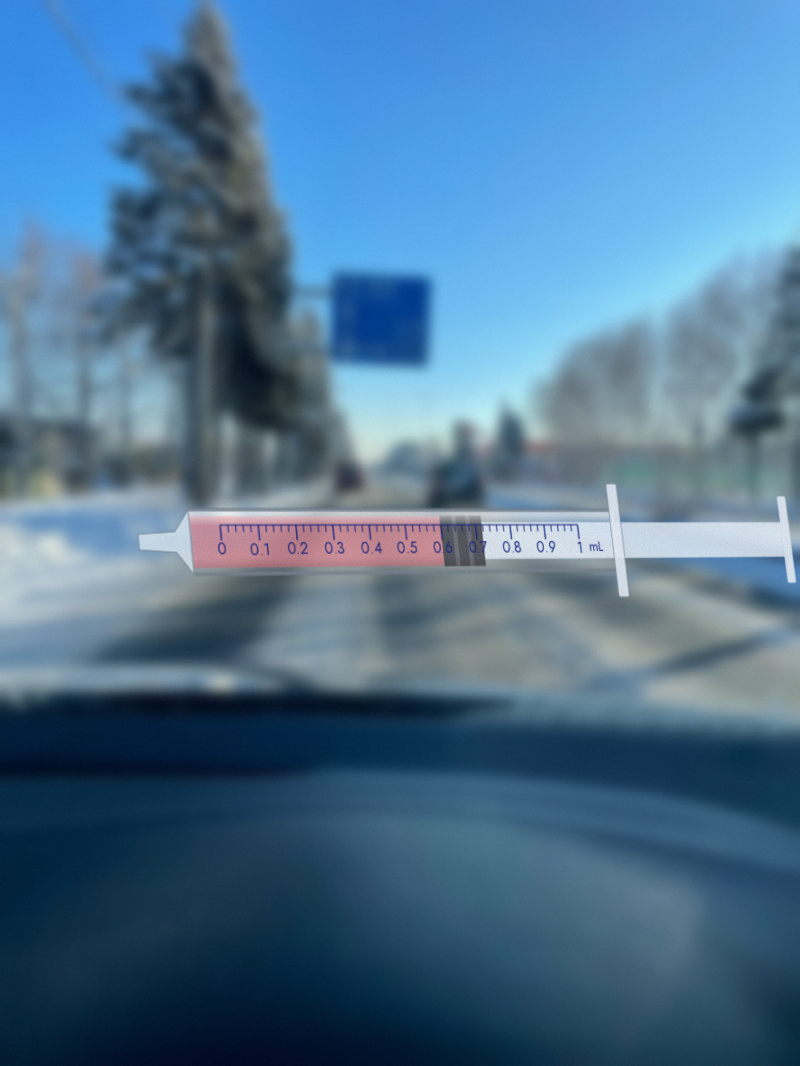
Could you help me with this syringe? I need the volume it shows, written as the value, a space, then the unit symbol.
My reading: 0.6 mL
